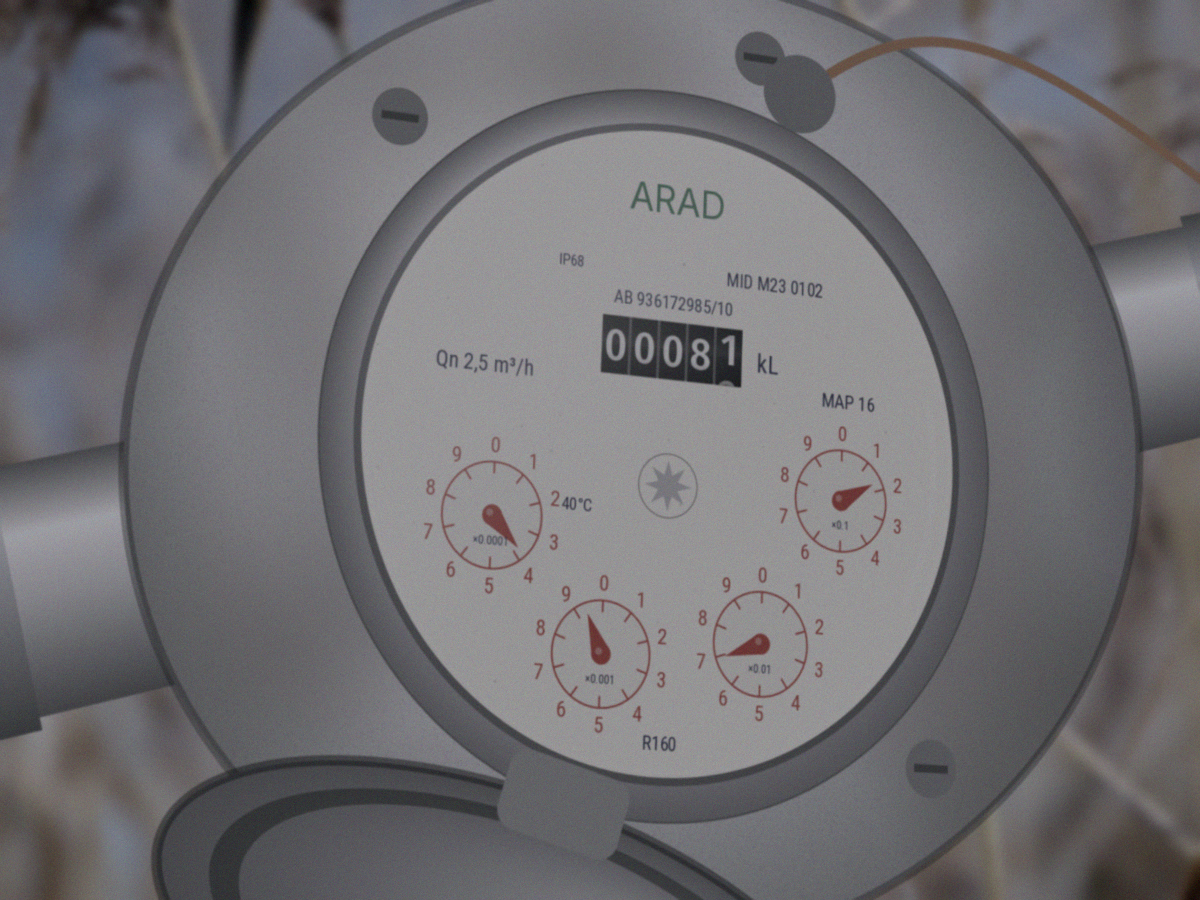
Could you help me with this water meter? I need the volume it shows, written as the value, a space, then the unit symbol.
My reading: 81.1693 kL
